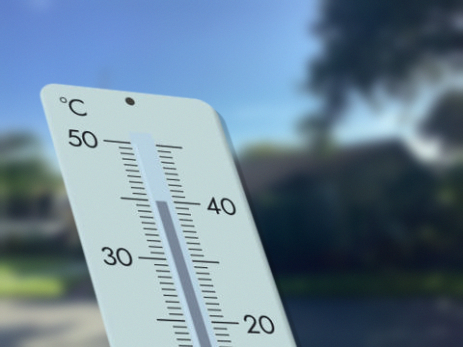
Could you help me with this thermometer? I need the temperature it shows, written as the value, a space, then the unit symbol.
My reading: 40 °C
